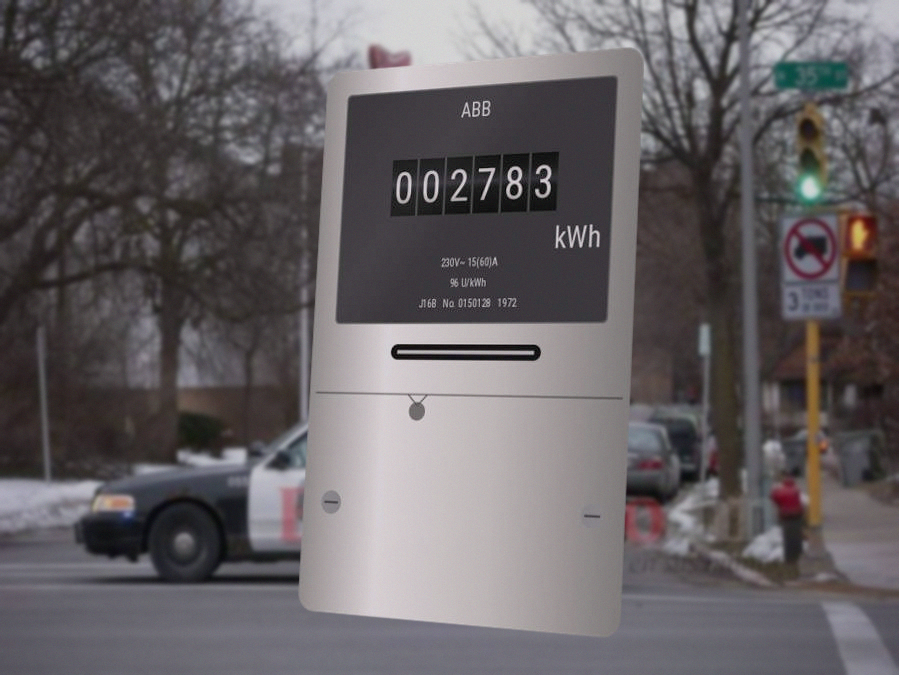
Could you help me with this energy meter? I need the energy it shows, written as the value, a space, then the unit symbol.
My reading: 2783 kWh
